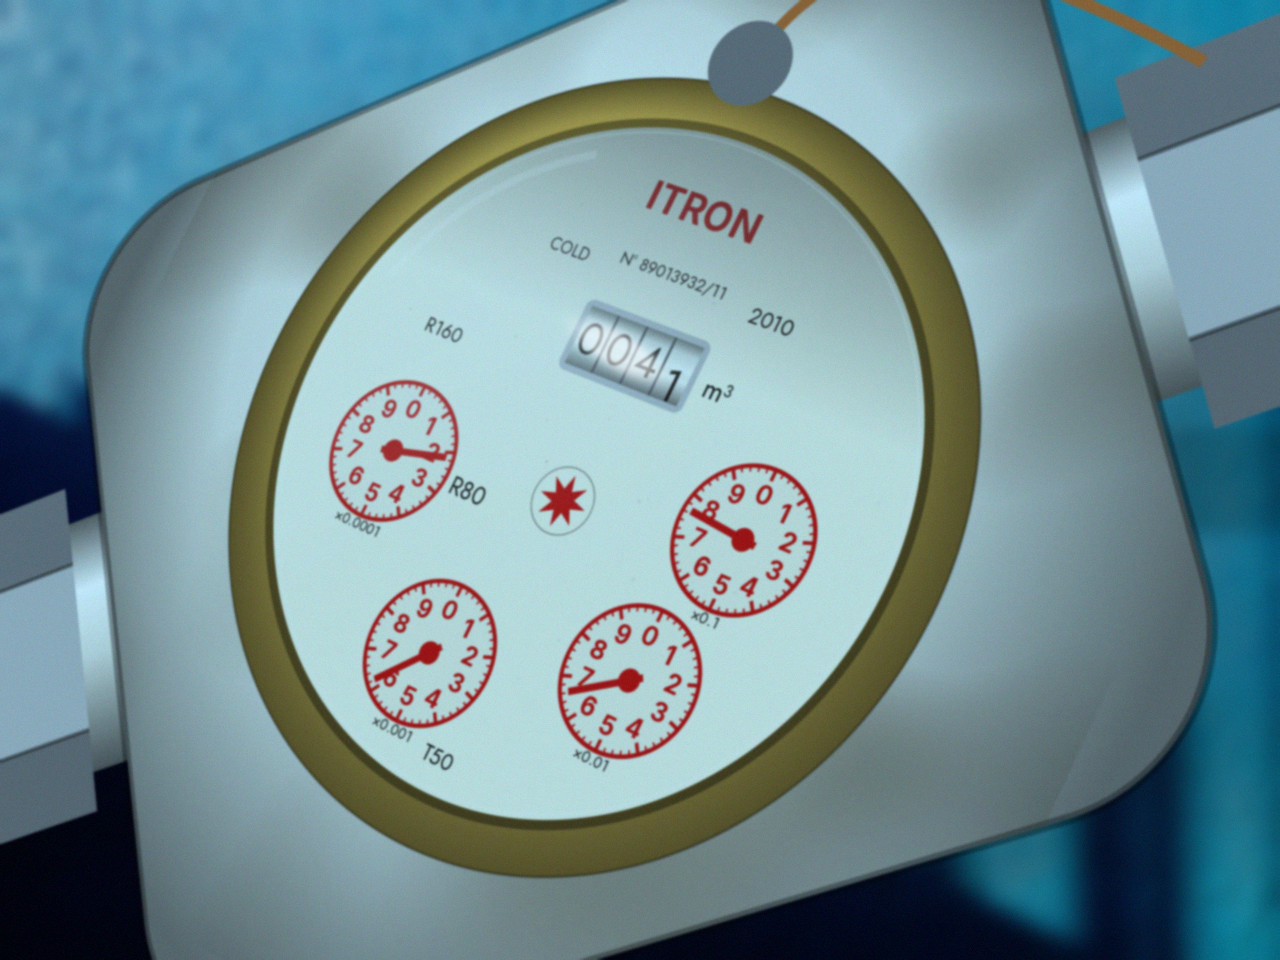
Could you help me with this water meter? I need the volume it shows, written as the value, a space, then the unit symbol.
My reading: 40.7662 m³
